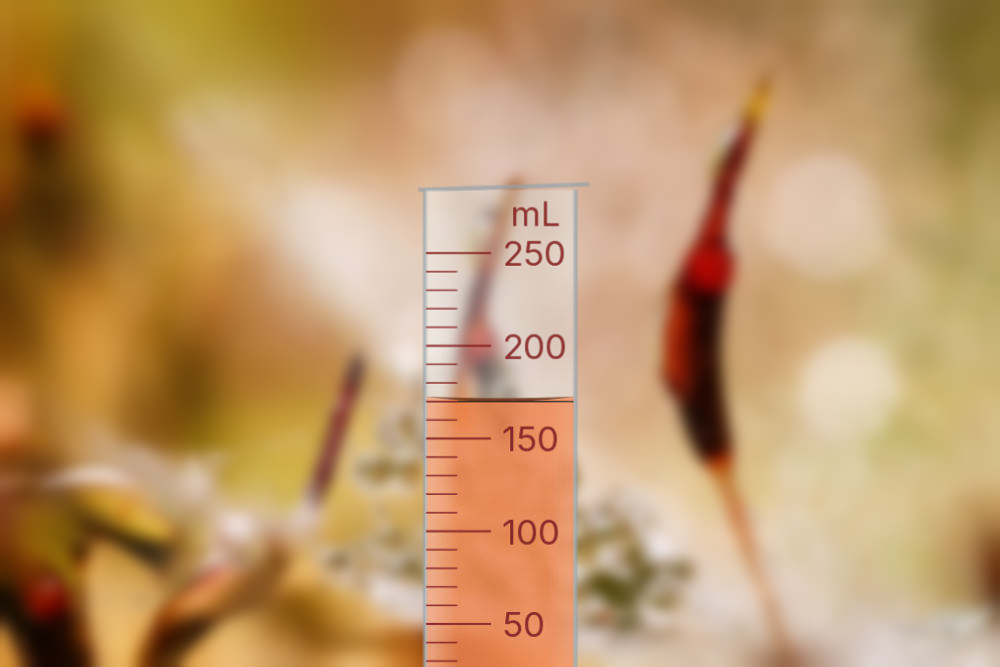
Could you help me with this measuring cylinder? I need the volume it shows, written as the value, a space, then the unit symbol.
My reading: 170 mL
